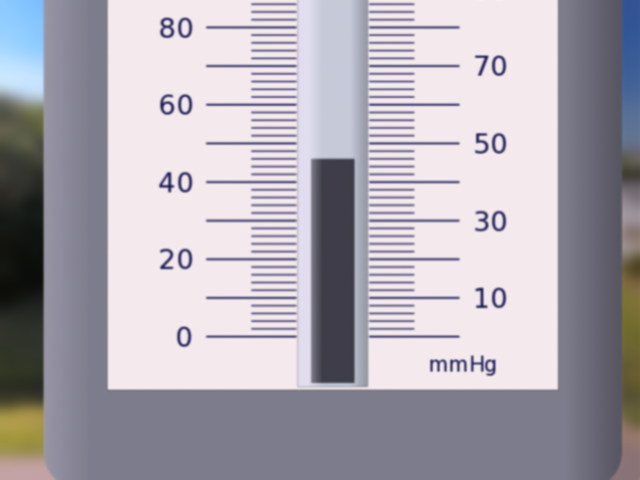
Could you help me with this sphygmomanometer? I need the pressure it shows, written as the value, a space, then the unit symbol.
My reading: 46 mmHg
